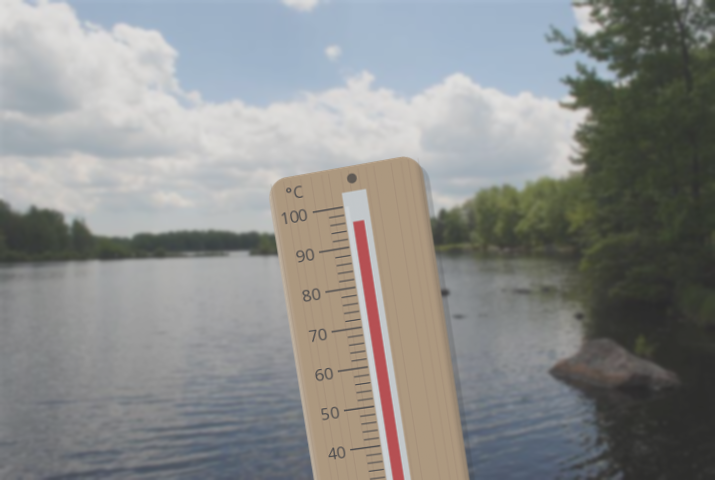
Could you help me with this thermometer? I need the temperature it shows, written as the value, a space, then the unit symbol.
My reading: 96 °C
